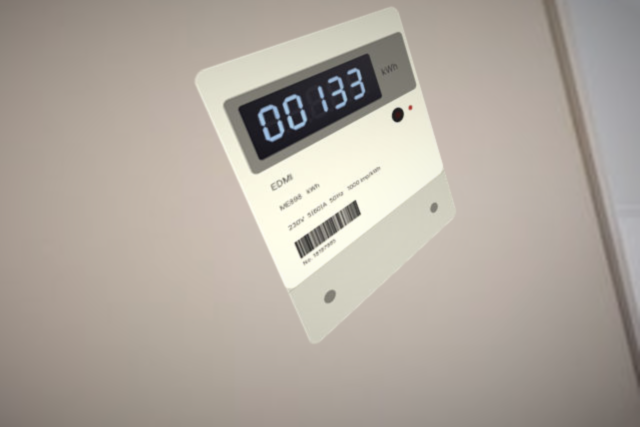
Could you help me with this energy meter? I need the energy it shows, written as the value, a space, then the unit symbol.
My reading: 133 kWh
